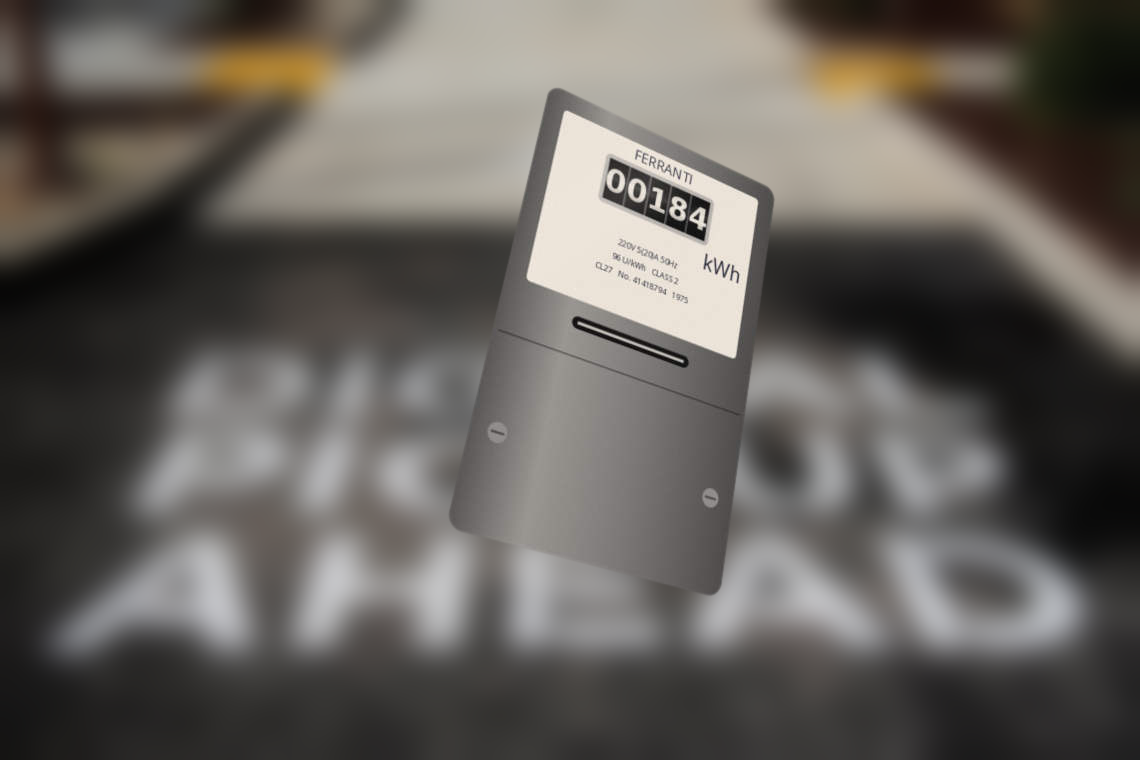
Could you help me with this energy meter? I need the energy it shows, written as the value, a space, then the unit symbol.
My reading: 184 kWh
